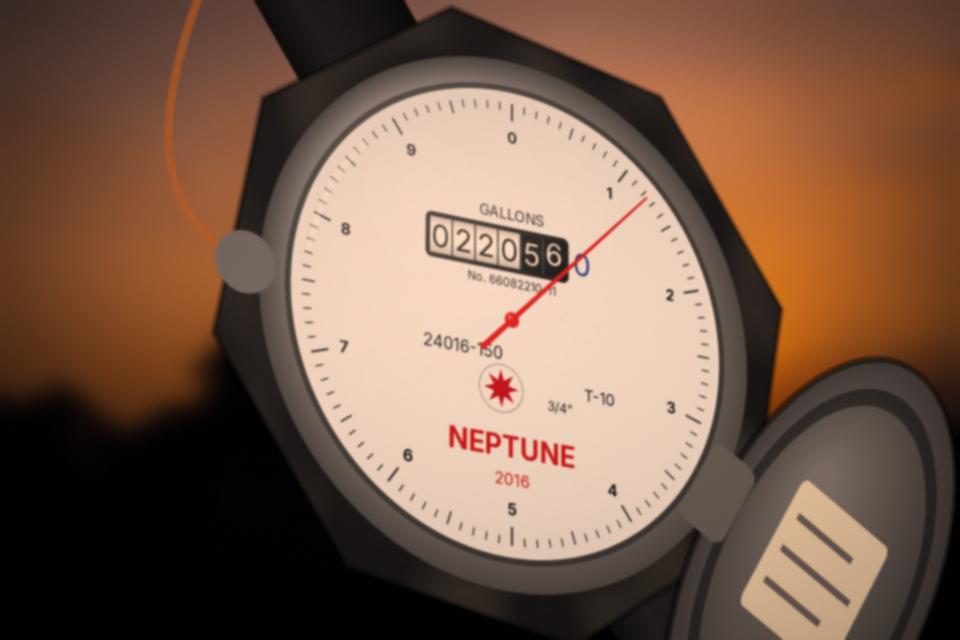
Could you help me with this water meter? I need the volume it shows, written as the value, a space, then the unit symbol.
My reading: 220561.2 gal
